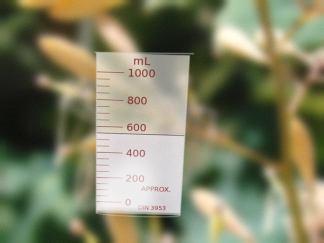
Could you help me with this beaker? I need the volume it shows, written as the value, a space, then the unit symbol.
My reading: 550 mL
